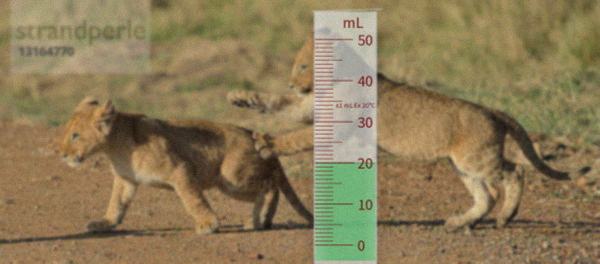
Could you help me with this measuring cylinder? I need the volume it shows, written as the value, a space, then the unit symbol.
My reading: 20 mL
